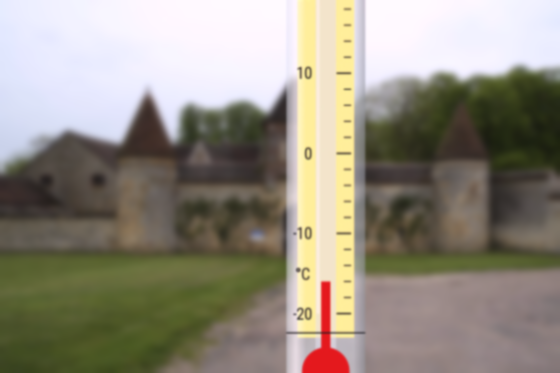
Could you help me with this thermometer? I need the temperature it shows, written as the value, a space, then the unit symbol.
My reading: -16 °C
